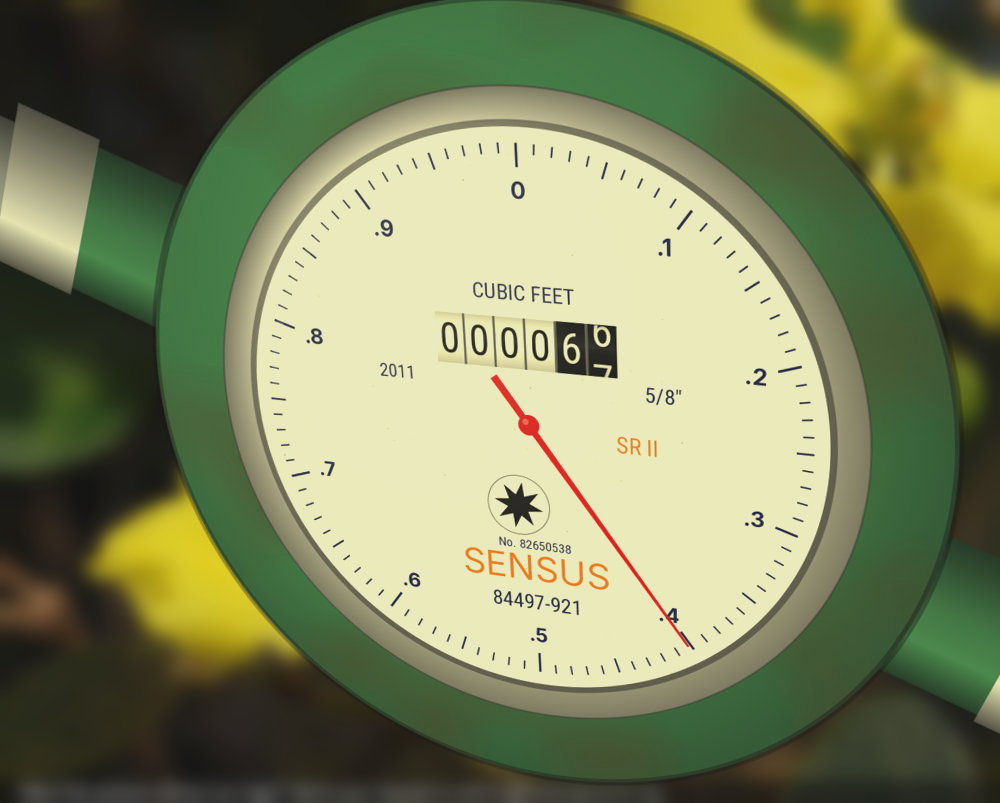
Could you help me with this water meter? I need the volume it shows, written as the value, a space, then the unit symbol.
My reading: 66.40 ft³
